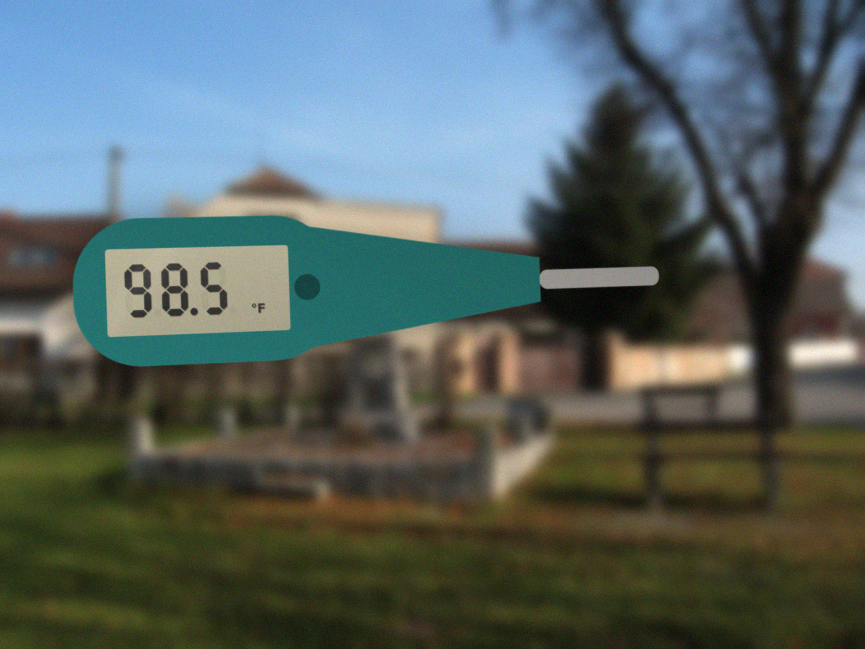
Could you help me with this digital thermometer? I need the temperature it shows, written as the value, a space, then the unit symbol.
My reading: 98.5 °F
